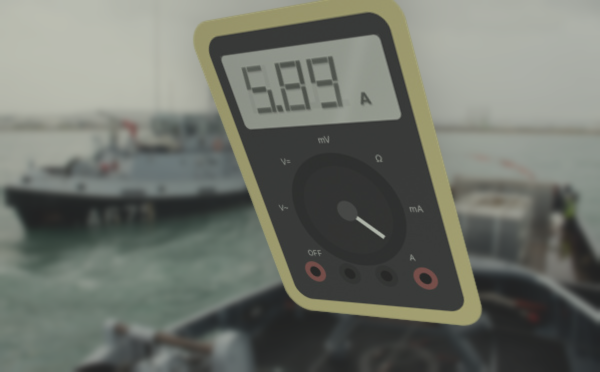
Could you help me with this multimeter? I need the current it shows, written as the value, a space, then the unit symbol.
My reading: 5.89 A
